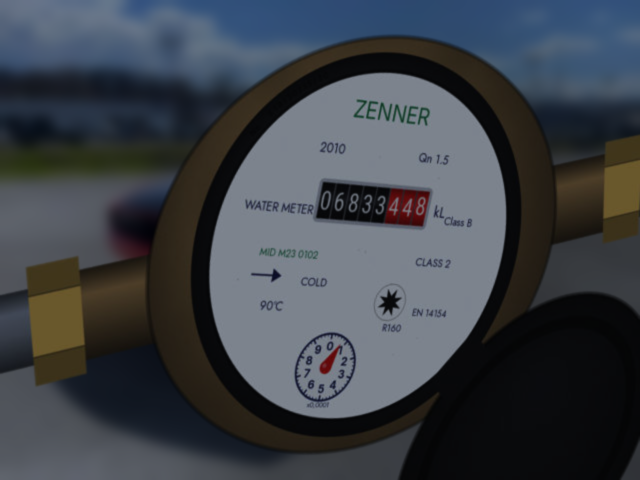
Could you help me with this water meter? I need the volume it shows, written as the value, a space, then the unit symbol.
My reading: 6833.4480 kL
